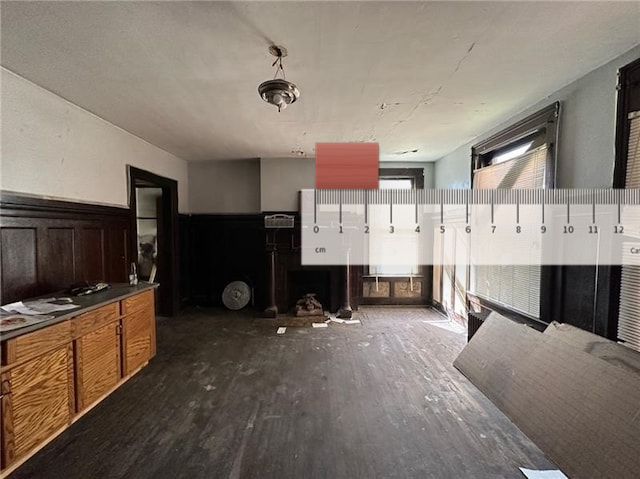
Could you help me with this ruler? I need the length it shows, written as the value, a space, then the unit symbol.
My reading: 2.5 cm
